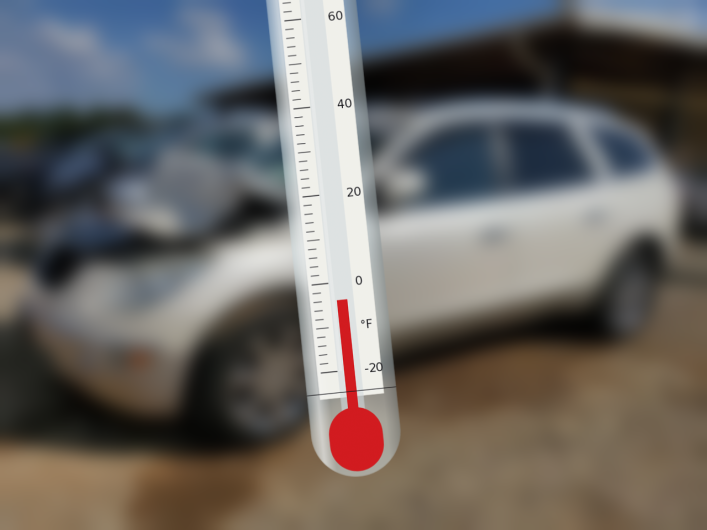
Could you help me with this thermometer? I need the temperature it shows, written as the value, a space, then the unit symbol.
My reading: -4 °F
